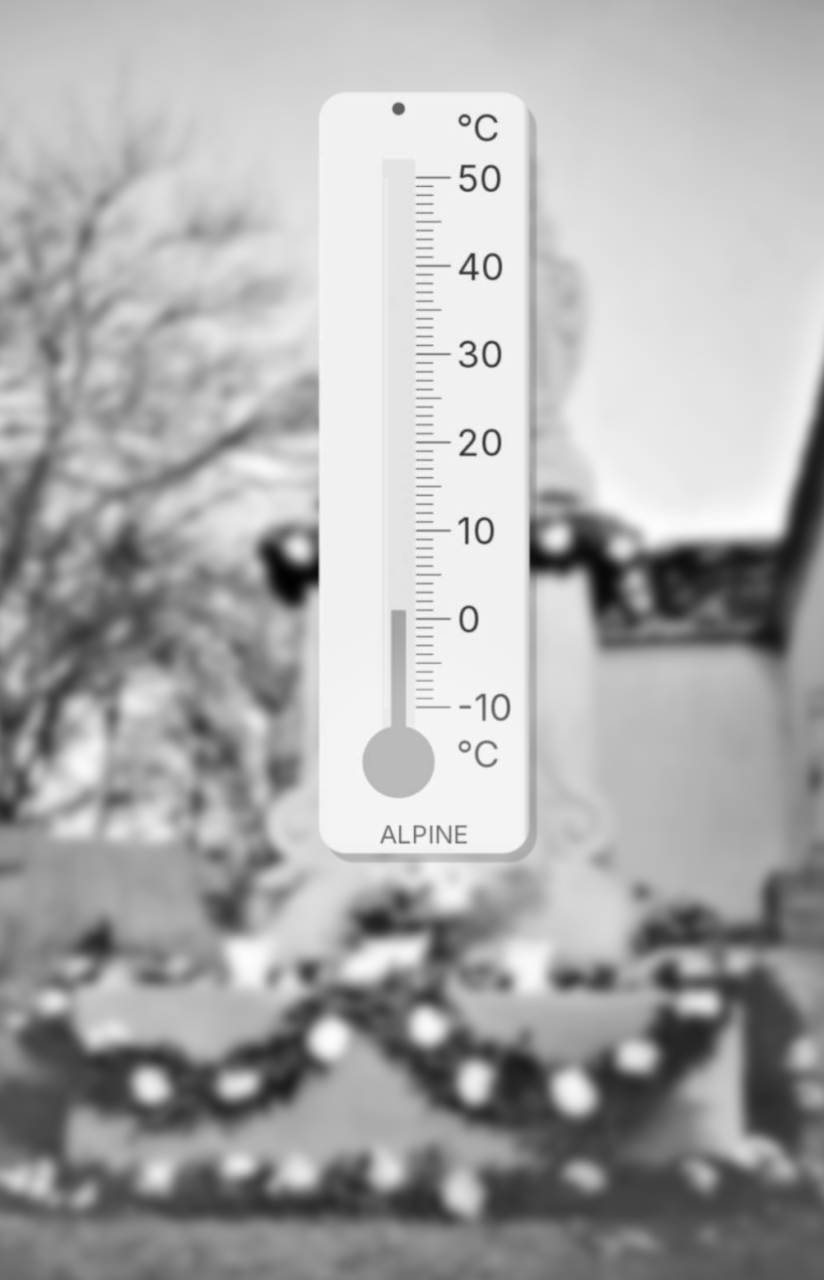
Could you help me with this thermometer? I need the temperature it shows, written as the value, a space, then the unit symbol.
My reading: 1 °C
